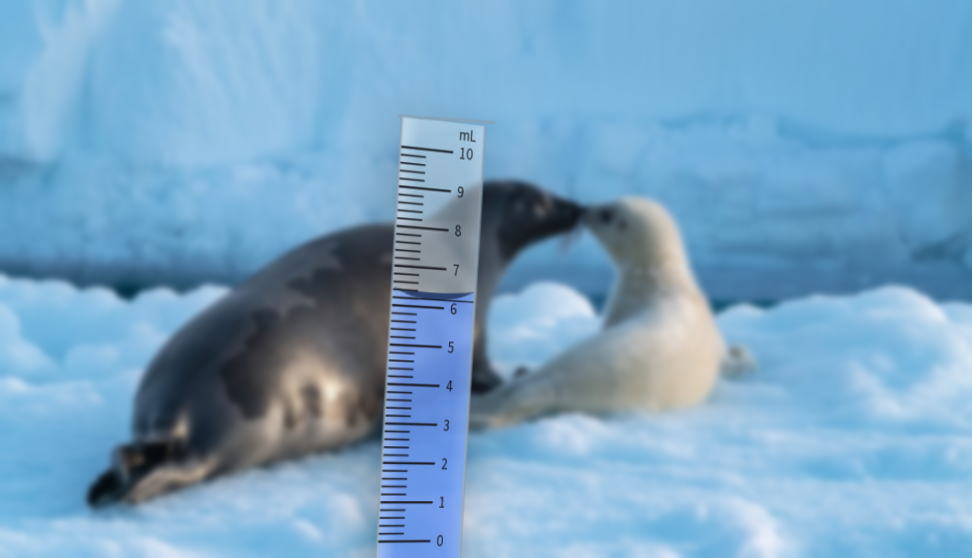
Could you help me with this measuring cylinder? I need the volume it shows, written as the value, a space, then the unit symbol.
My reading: 6.2 mL
